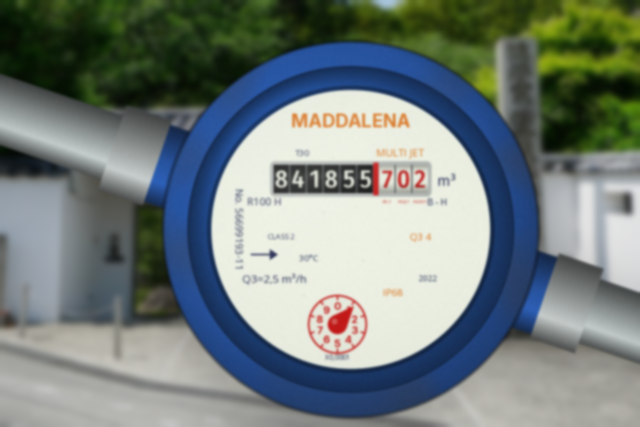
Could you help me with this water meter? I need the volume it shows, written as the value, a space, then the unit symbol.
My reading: 841855.7021 m³
